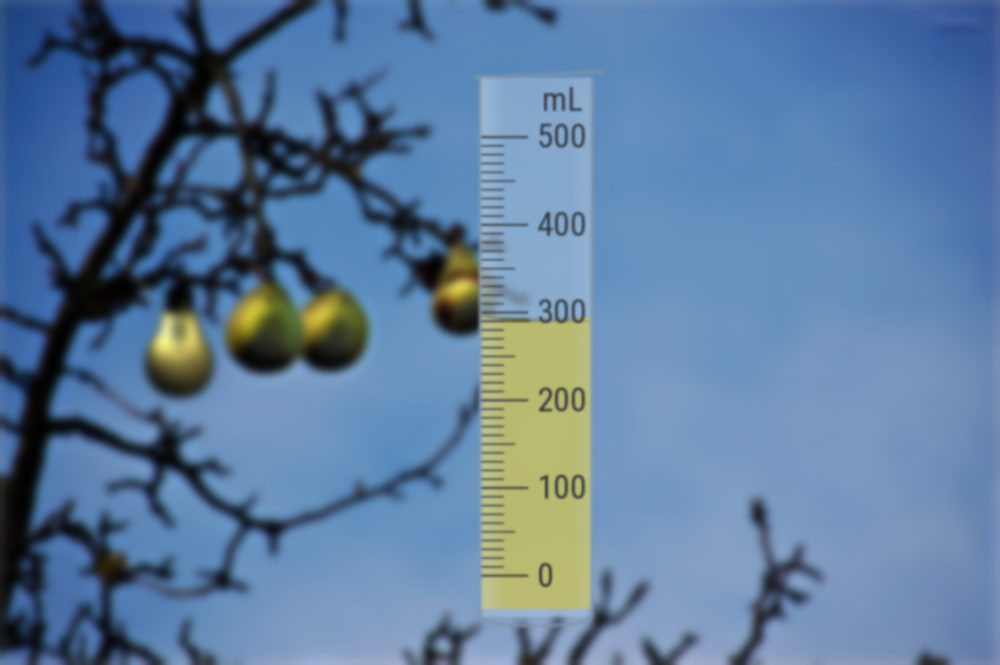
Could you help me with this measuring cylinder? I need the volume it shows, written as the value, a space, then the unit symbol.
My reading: 290 mL
